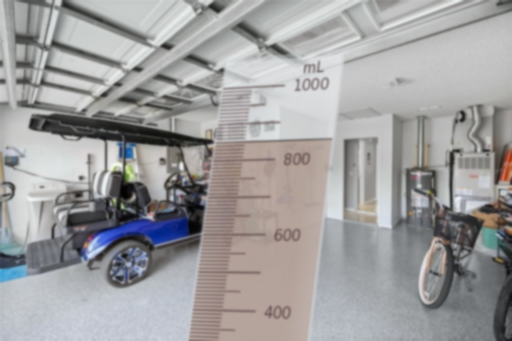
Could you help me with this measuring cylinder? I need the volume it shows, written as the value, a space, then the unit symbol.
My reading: 850 mL
